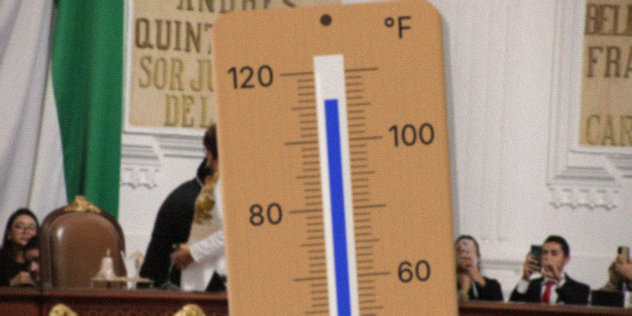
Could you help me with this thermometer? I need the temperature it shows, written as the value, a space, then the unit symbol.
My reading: 112 °F
